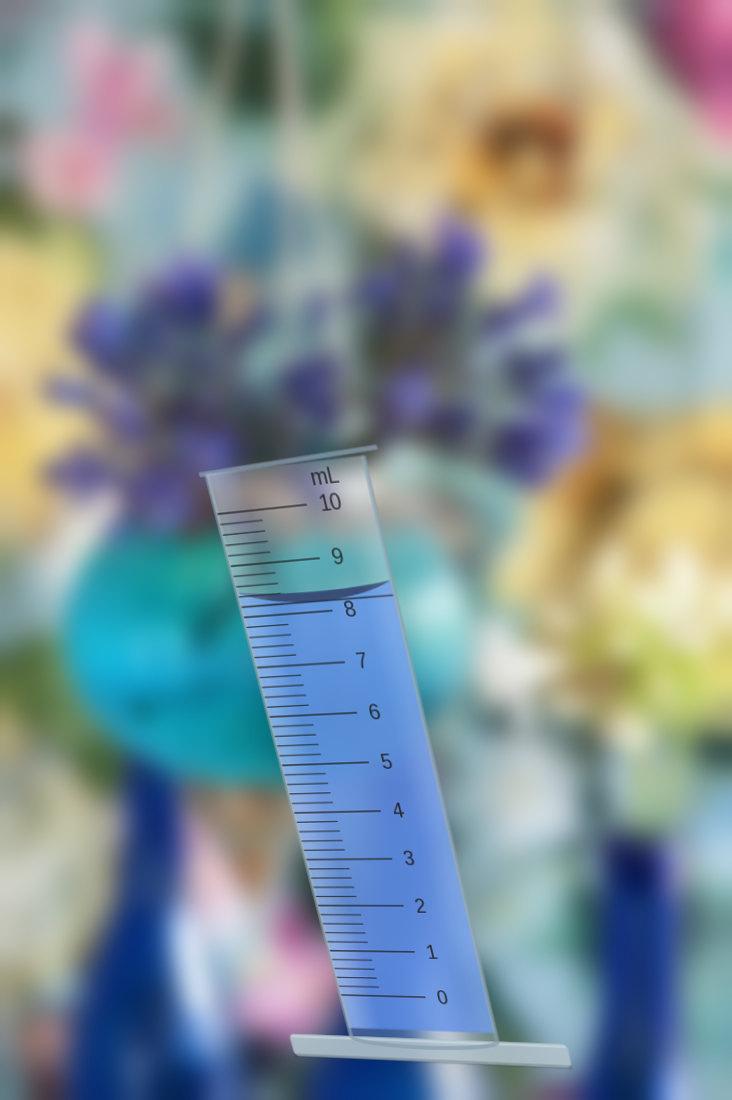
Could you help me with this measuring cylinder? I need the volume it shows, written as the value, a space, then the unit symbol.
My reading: 8.2 mL
